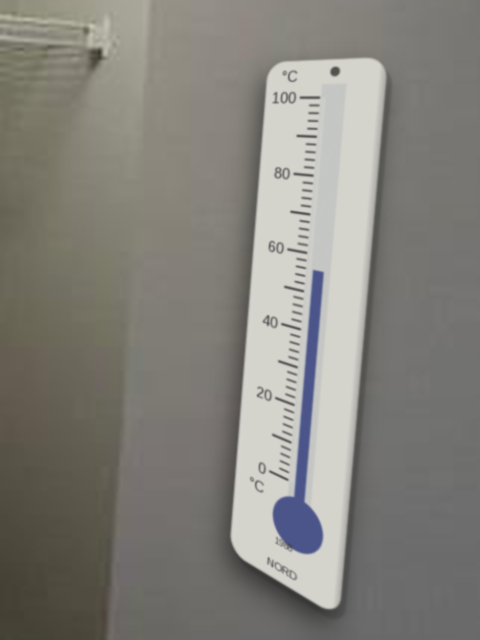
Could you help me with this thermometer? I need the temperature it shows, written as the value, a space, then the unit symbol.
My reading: 56 °C
